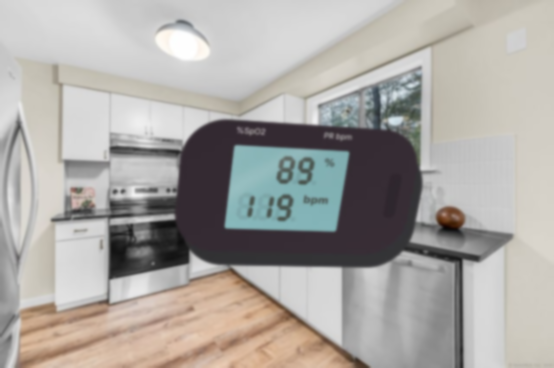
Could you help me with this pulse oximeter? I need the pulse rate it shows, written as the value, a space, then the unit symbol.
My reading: 119 bpm
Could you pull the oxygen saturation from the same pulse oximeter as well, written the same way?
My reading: 89 %
